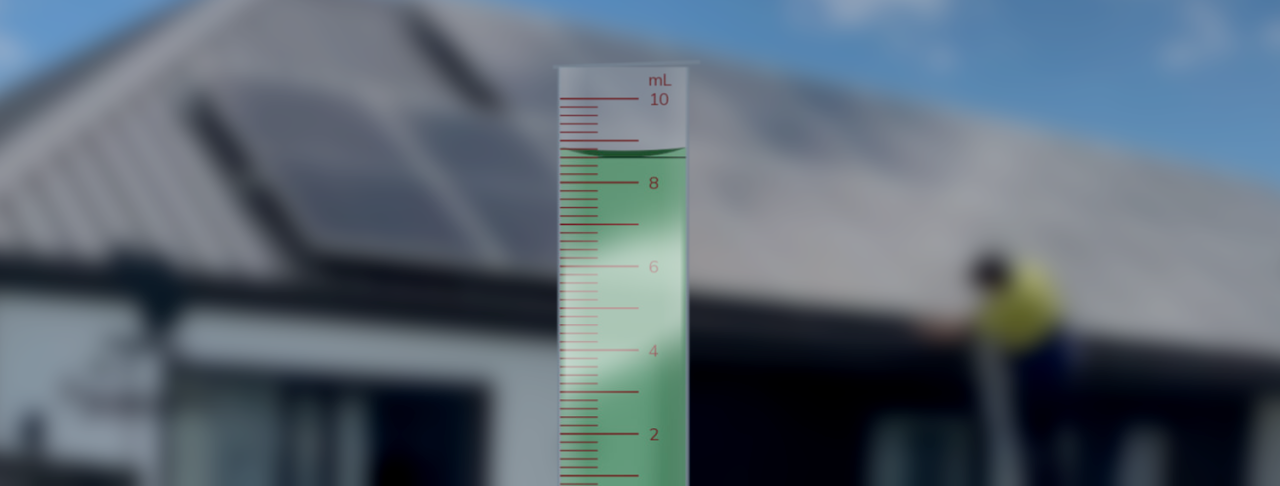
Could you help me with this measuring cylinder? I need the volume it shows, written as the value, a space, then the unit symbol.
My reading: 8.6 mL
